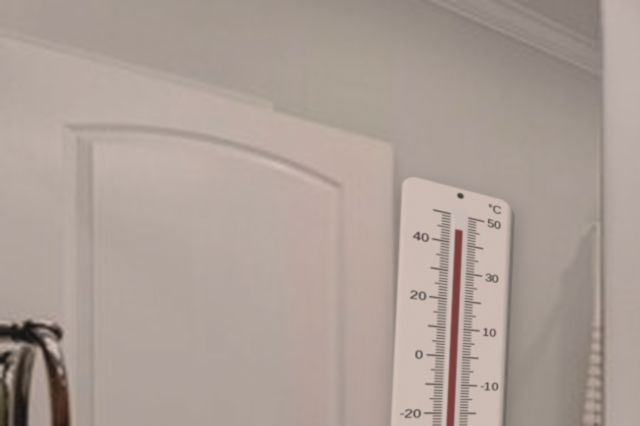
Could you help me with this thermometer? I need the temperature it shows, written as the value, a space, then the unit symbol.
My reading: 45 °C
